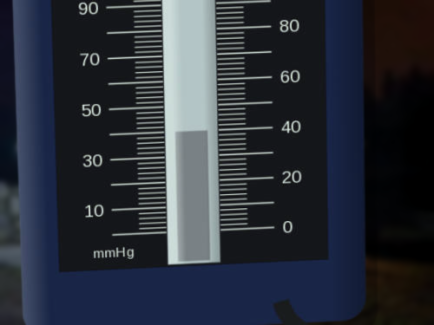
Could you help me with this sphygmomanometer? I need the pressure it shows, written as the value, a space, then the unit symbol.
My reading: 40 mmHg
